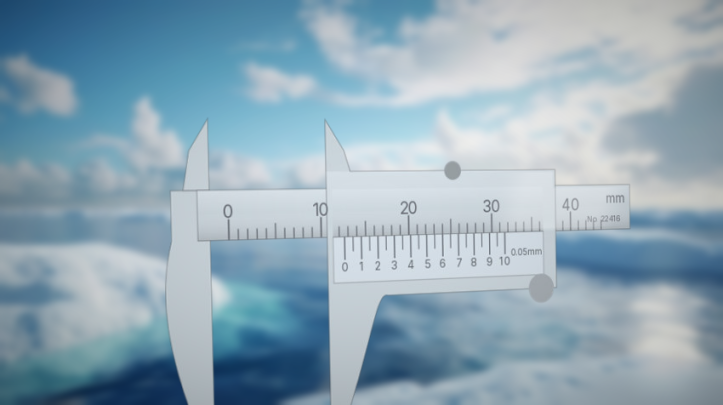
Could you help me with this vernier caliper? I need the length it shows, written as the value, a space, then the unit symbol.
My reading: 12.6 mm
